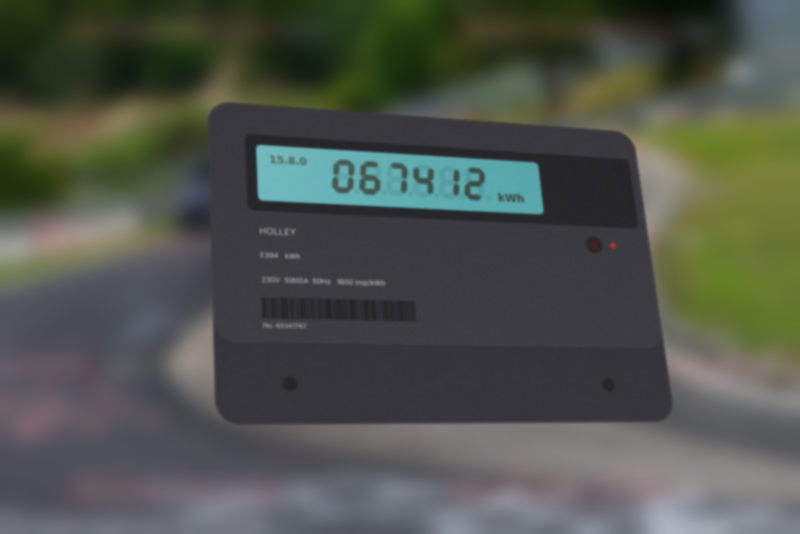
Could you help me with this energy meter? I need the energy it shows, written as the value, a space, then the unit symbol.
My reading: 67412 kWh
